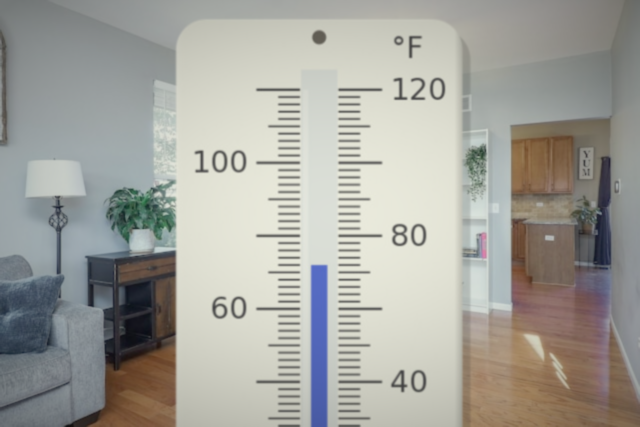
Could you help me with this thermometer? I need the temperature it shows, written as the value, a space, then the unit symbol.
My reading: 72 °F
